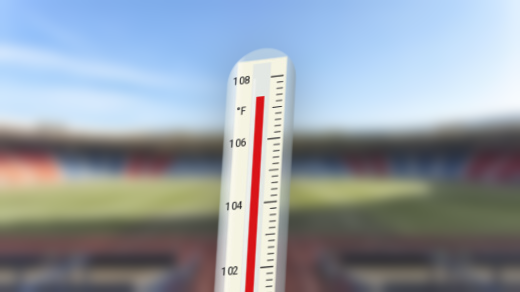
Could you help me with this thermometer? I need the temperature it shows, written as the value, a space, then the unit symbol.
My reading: 107.4 °F
